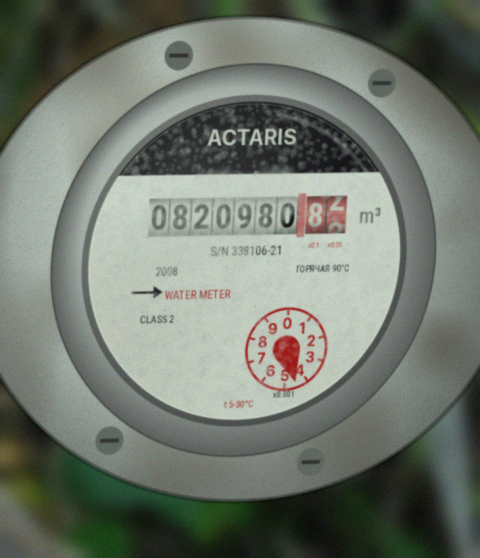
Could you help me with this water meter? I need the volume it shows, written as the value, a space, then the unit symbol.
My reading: 820980.824 m³
